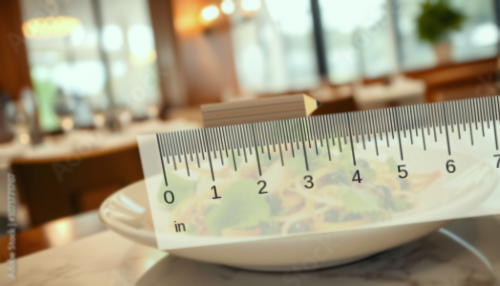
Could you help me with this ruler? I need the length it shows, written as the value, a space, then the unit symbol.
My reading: 2.5 in
